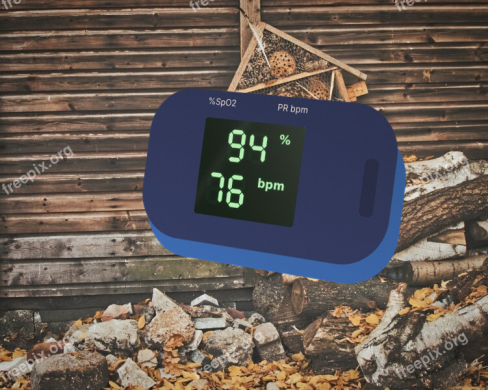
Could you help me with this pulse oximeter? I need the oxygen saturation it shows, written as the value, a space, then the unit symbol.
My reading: 94 %
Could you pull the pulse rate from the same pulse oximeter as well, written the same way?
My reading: 76 bpm
